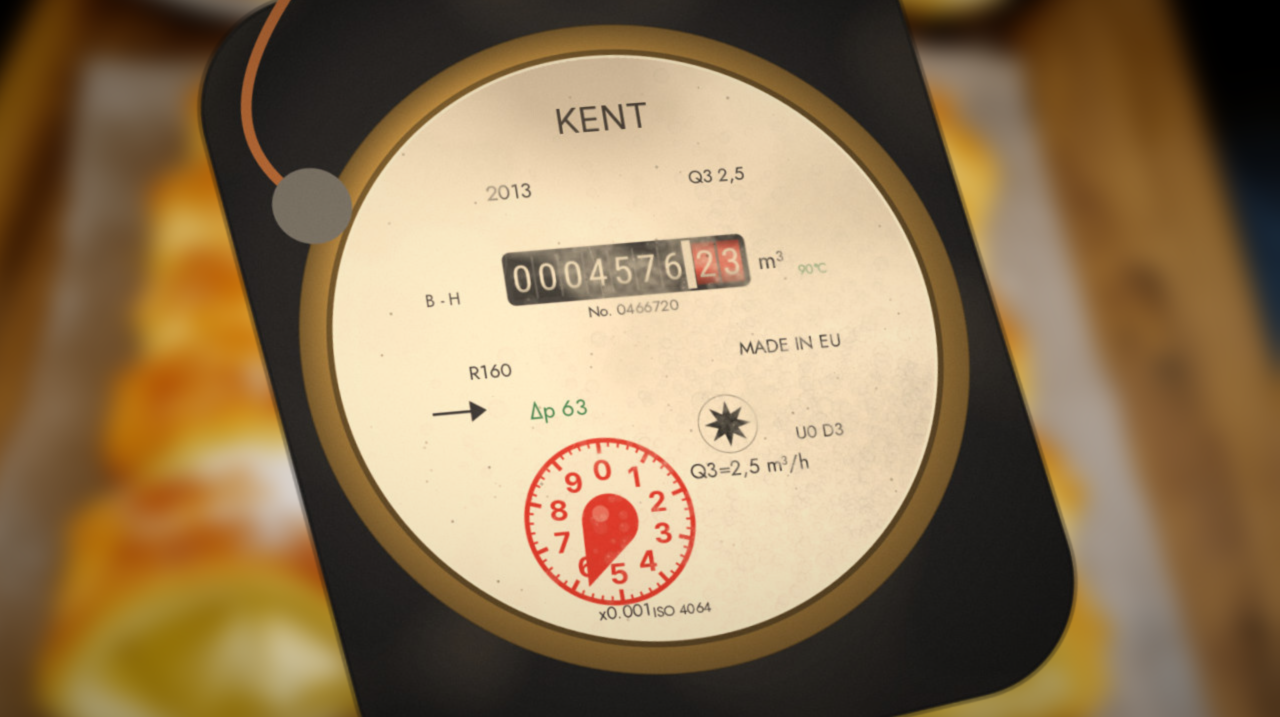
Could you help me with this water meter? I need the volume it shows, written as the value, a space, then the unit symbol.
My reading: 4576.235 m³
